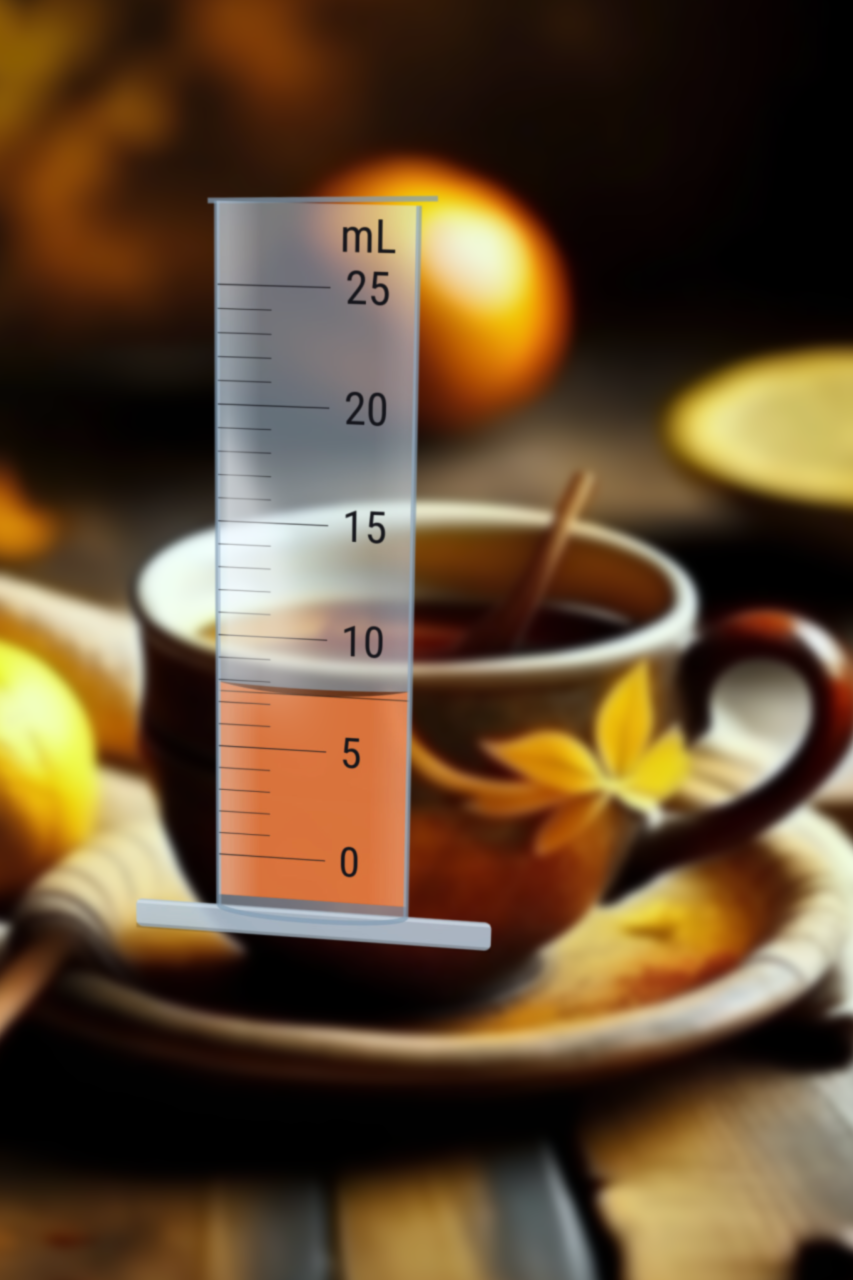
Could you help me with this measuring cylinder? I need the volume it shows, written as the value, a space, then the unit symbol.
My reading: 7.5 mL
